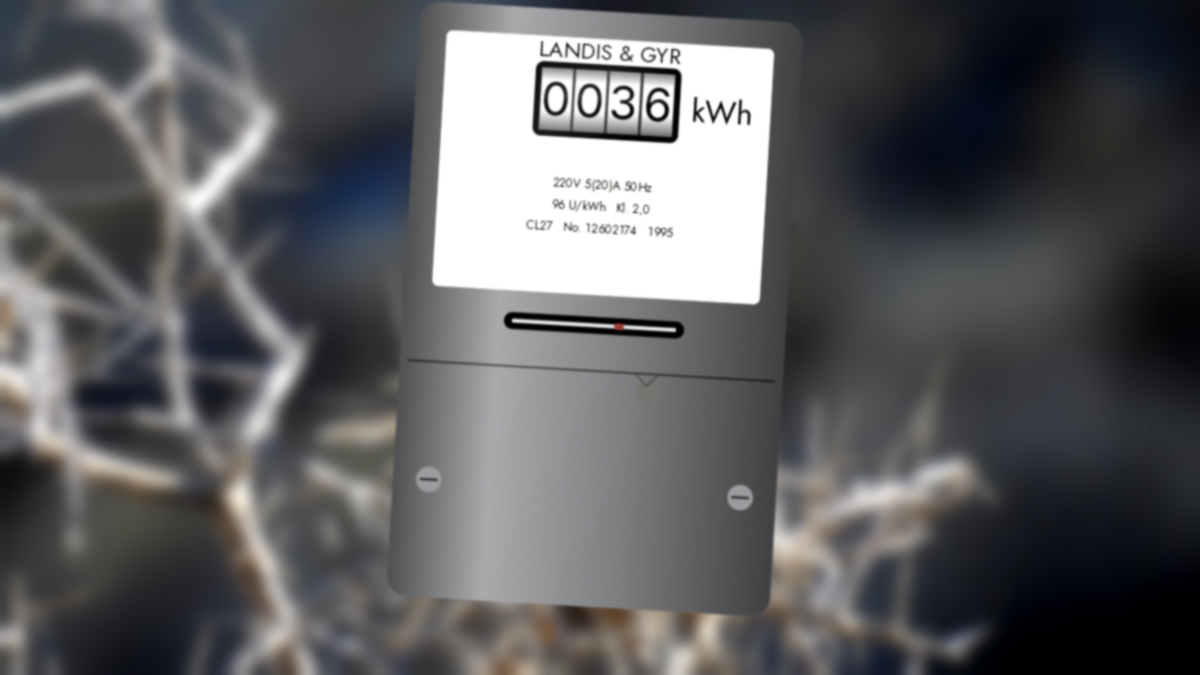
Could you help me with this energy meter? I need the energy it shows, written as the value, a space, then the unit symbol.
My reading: 36 kWh
